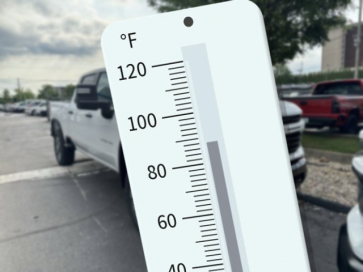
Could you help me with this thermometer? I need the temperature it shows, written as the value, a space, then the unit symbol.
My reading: 88 °F
